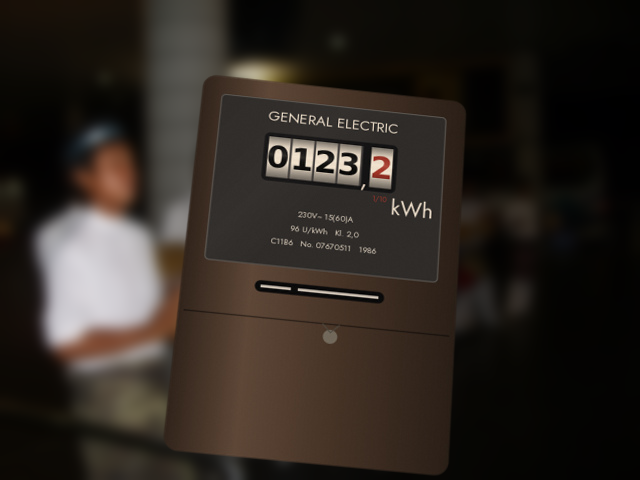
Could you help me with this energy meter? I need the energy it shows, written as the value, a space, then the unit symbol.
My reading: 123.2 kWh
